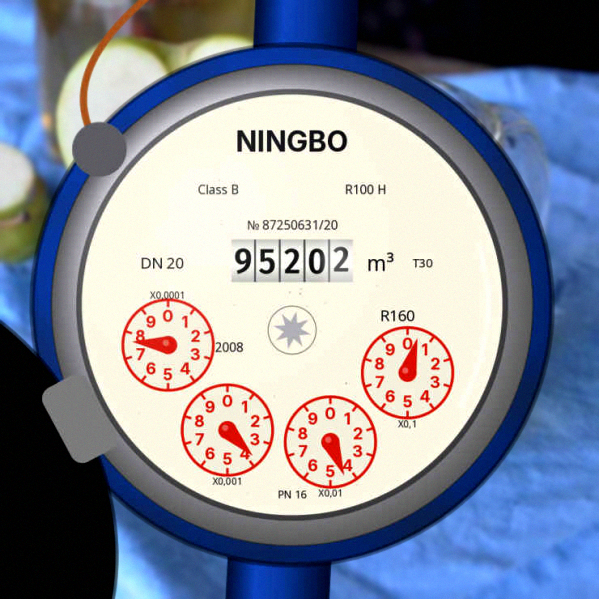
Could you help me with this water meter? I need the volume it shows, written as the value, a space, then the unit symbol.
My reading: 95202.0437 m³
